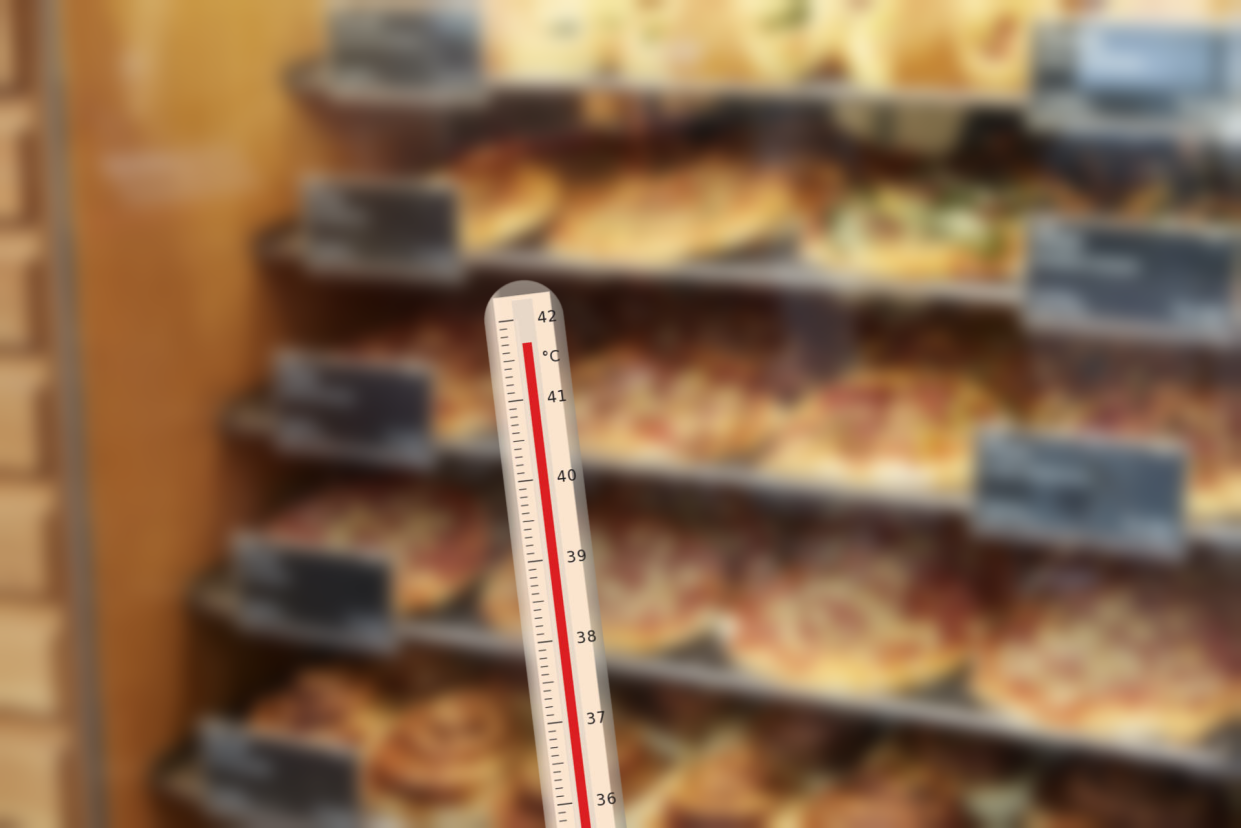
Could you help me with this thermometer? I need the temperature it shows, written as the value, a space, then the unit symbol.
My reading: 41.7 °C
